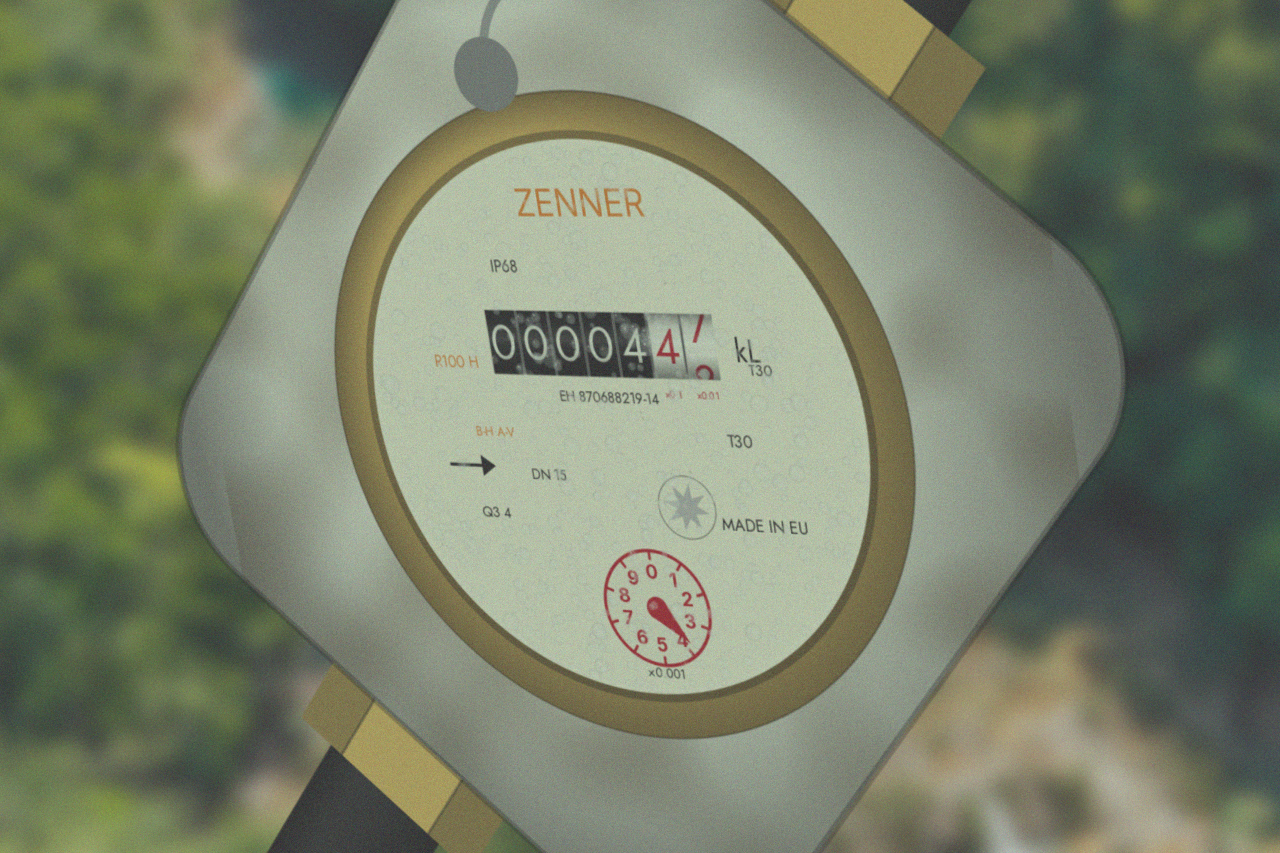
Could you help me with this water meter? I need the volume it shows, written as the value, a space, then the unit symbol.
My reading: 4.473 kL
